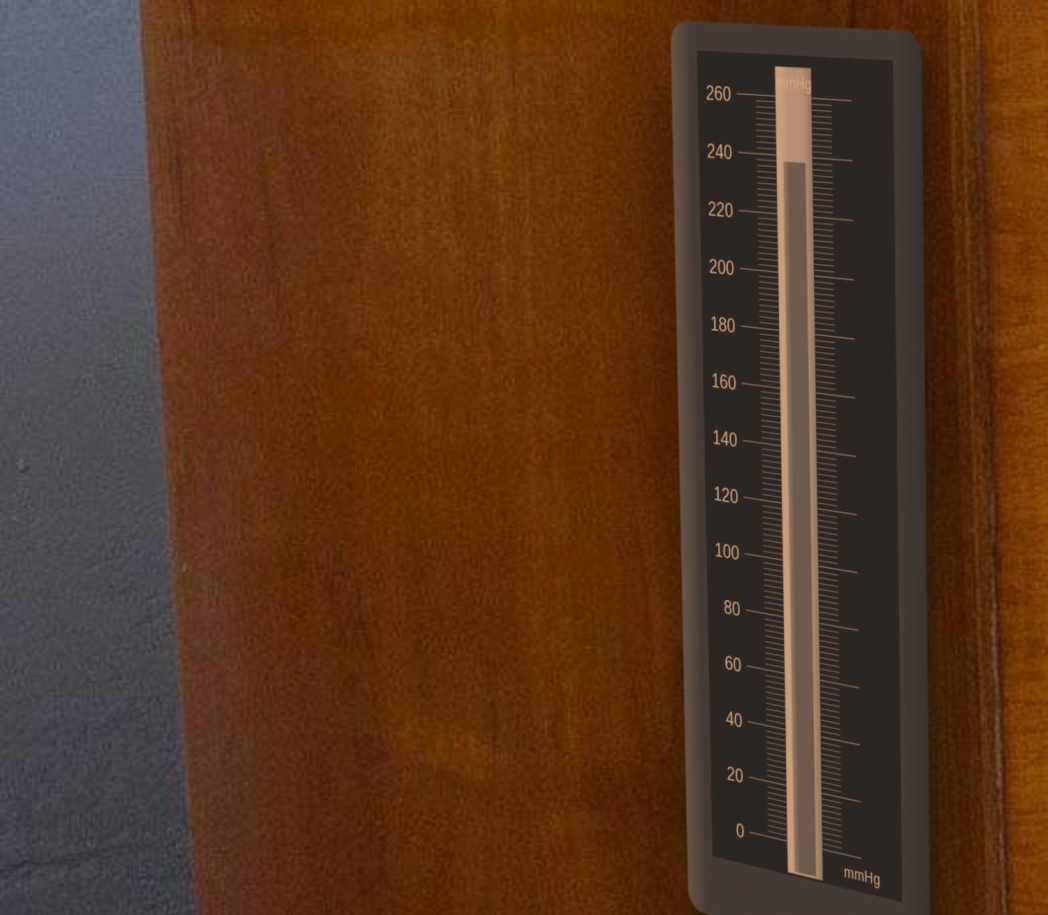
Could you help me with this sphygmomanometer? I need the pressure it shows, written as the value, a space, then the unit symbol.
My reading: 238 mmHg
